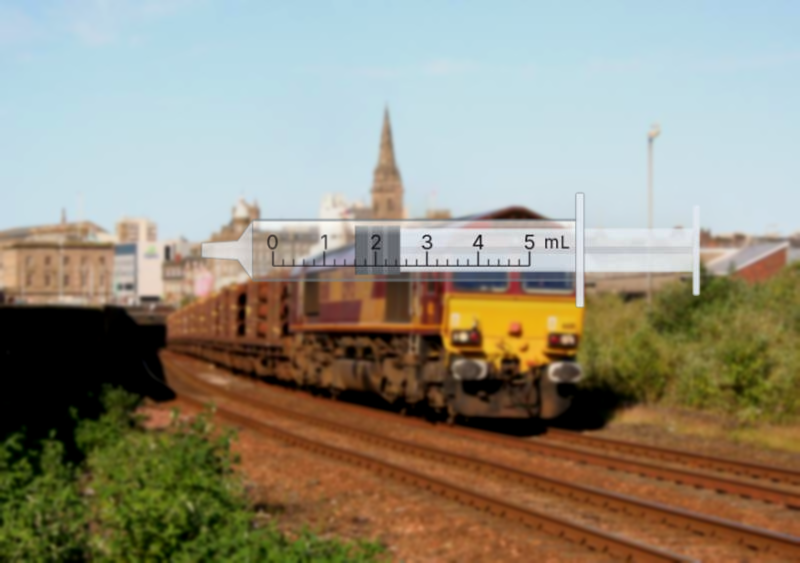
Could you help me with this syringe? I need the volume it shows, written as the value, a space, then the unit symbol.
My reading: 1.6 mL
